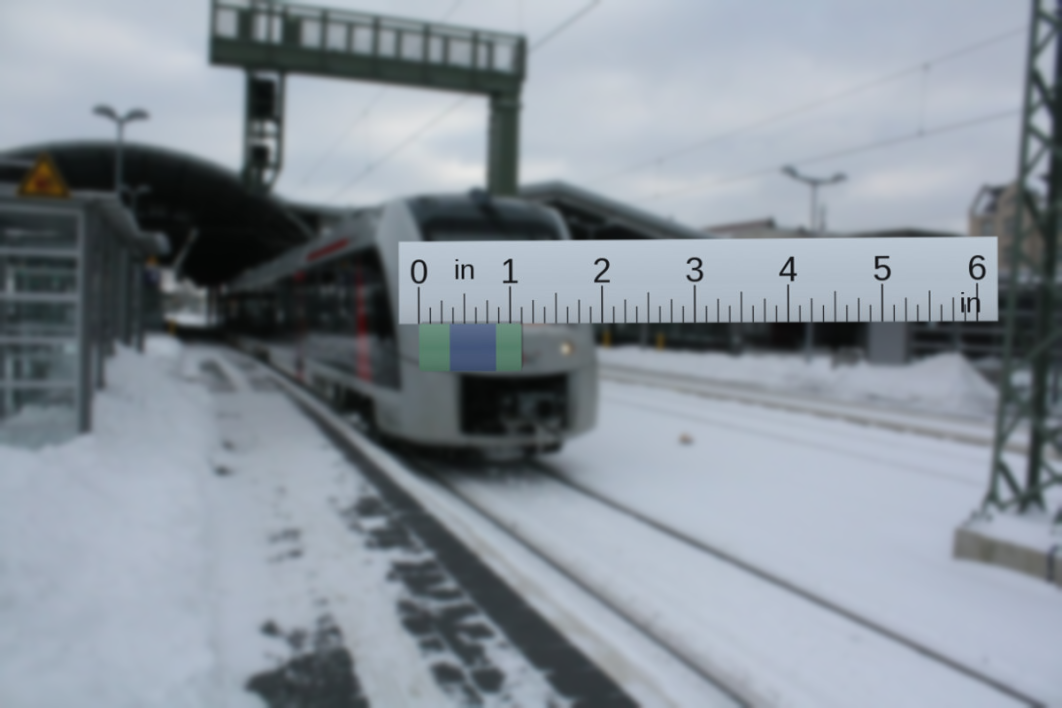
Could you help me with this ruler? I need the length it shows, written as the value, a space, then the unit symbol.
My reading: 1.125 in
